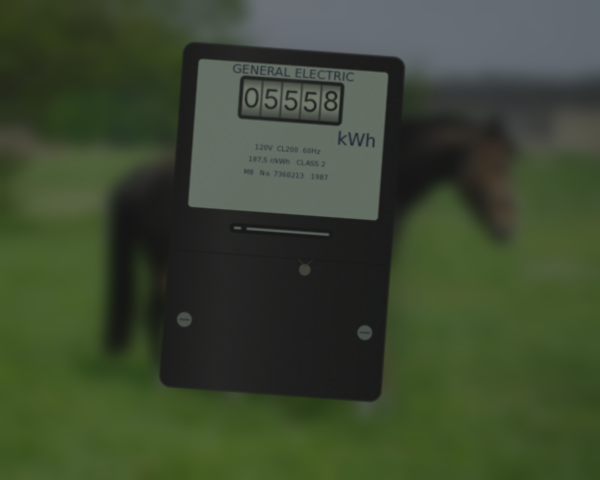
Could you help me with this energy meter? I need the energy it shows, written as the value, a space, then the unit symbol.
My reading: 5558 kWh
